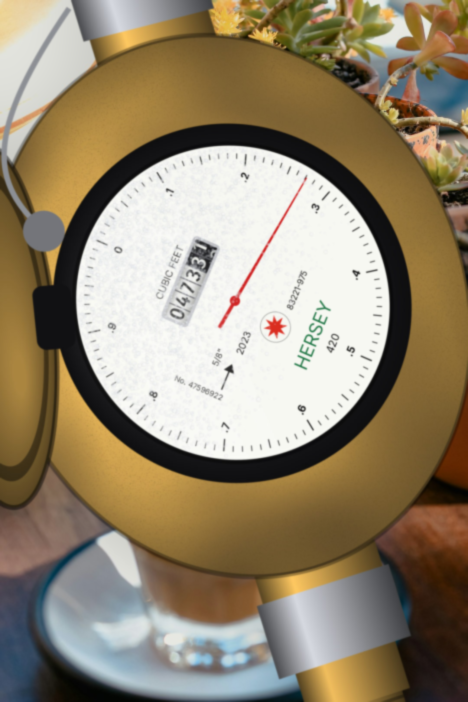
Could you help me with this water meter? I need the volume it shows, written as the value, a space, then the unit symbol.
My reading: 47331.27 ft³
